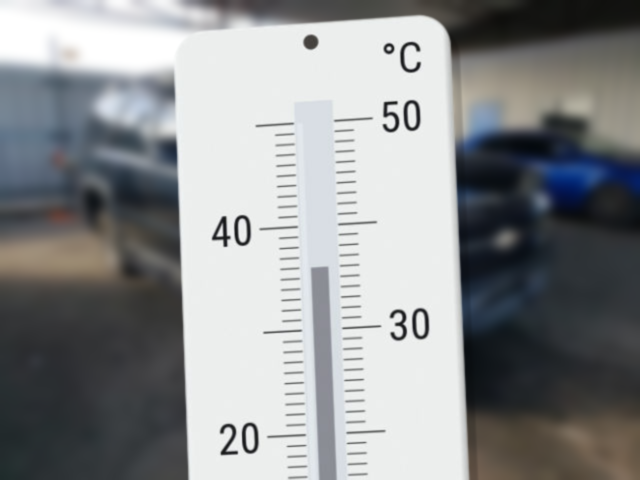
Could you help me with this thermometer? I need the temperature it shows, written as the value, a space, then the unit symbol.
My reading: 36 °C
